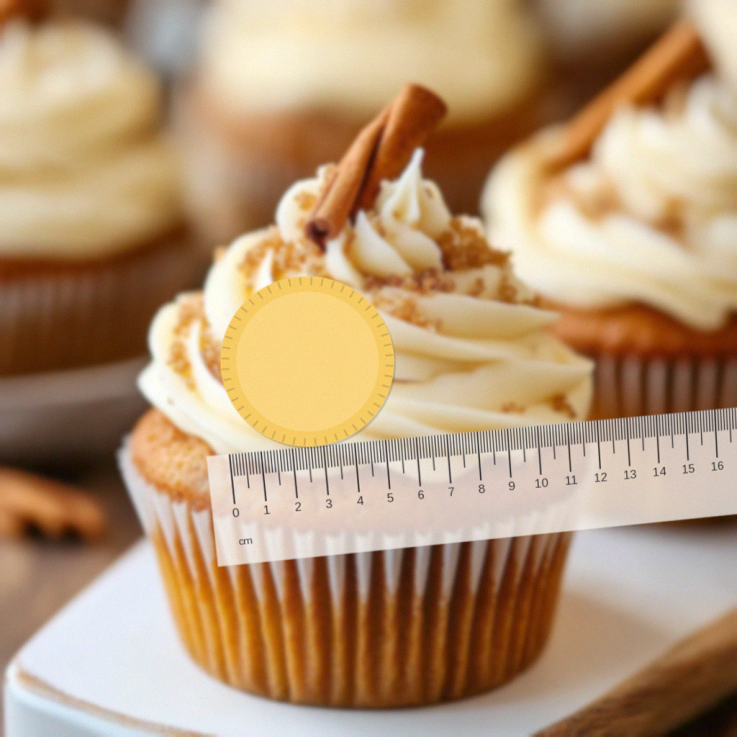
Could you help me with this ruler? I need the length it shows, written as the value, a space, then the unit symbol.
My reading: 5.5 cm
